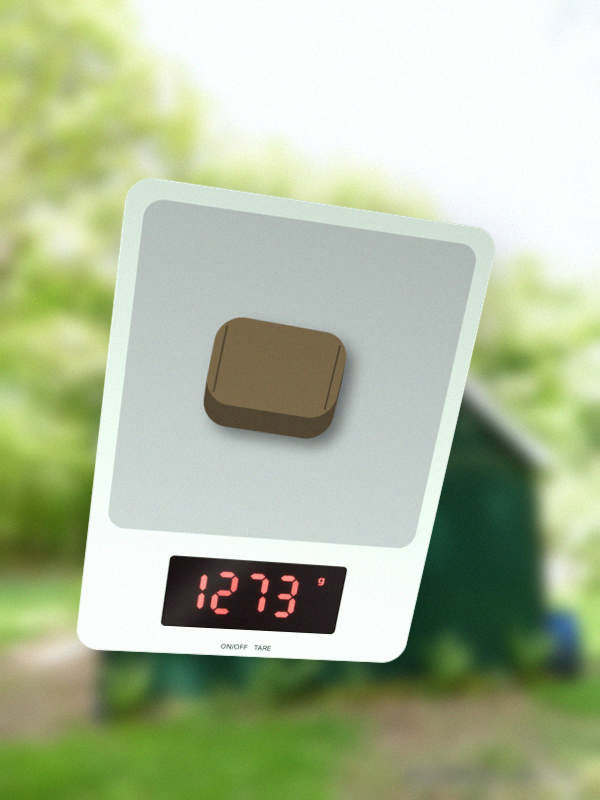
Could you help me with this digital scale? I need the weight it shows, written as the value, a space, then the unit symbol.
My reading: 1273 g
